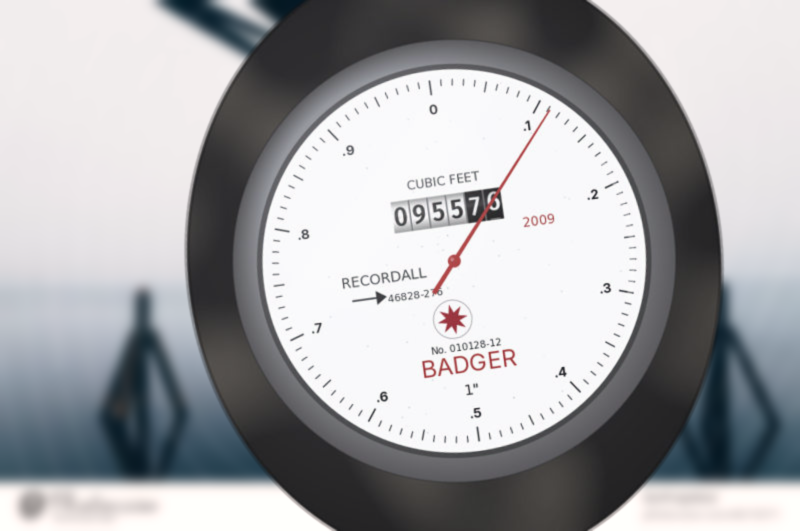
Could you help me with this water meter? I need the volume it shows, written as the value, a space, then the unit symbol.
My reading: 95576.11 ft³
